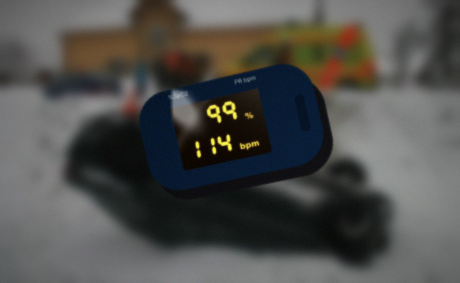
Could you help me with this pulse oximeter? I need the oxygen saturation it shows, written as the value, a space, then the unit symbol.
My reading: 99 %
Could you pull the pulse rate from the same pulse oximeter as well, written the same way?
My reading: 114 bpm
